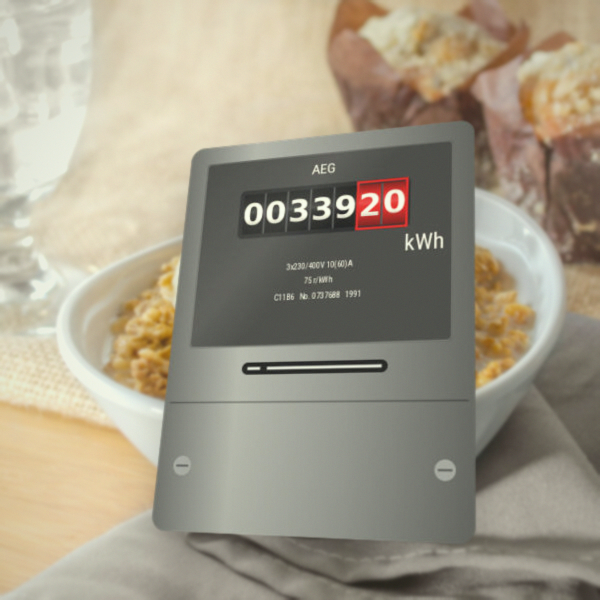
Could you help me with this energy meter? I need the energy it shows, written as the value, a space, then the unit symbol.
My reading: 339.20 kWh
